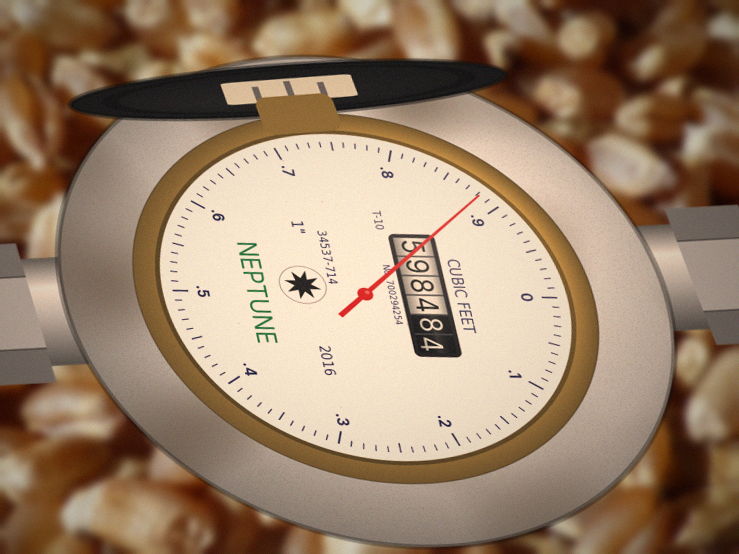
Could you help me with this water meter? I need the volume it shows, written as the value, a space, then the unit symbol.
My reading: 598483.88 ft³
